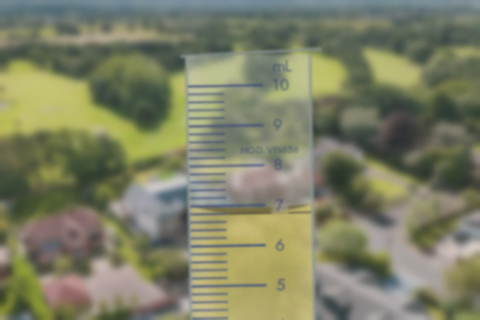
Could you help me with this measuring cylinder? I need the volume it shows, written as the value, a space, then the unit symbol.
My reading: 6.8 mL
